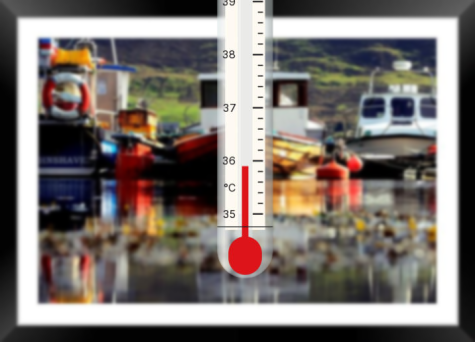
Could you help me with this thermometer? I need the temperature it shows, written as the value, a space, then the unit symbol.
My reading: 35.9 °C
